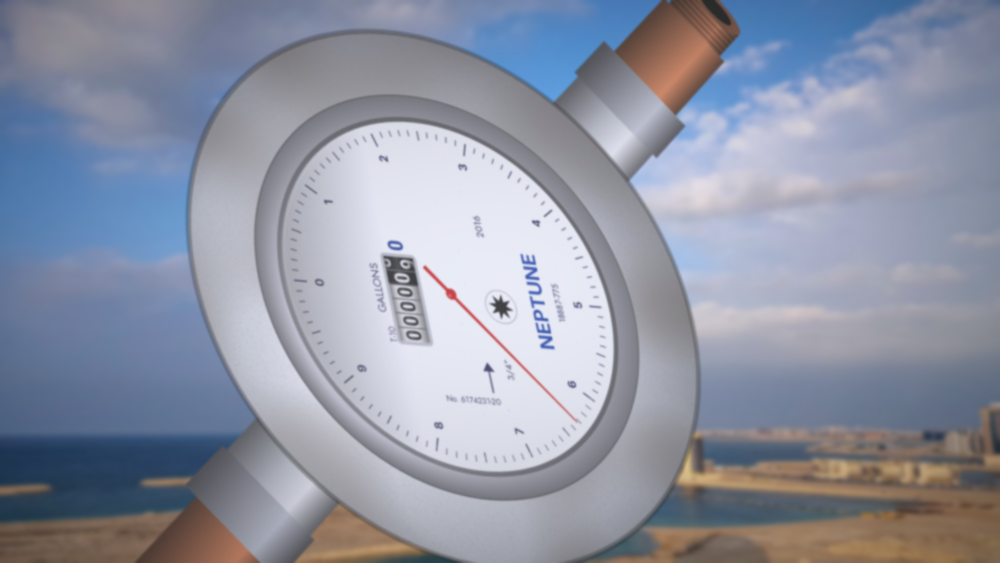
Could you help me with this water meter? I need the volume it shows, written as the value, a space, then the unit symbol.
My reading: 86.3 gal
